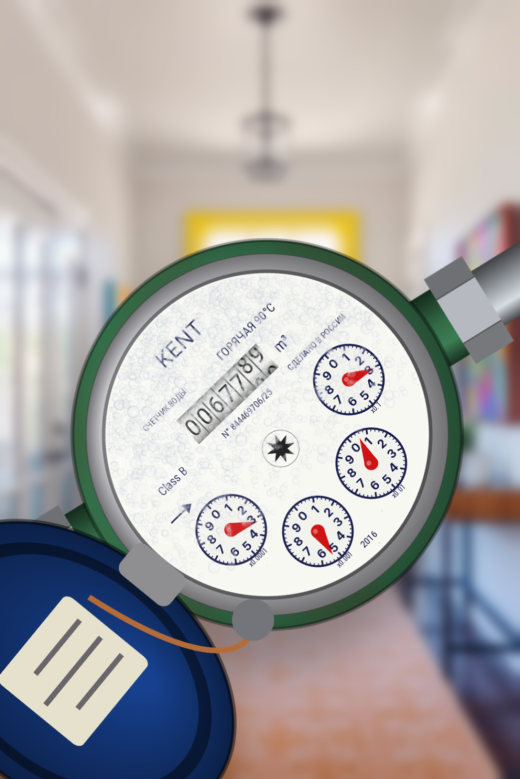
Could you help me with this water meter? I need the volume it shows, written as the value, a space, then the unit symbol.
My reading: 67789.3053 m³
